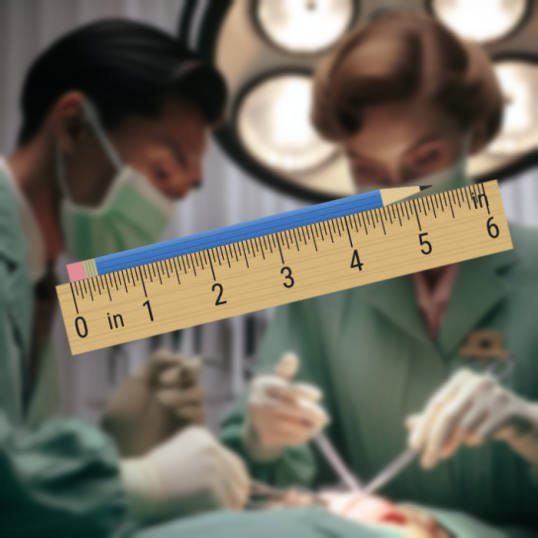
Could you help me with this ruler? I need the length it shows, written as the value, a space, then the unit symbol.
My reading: 5.3125 in
